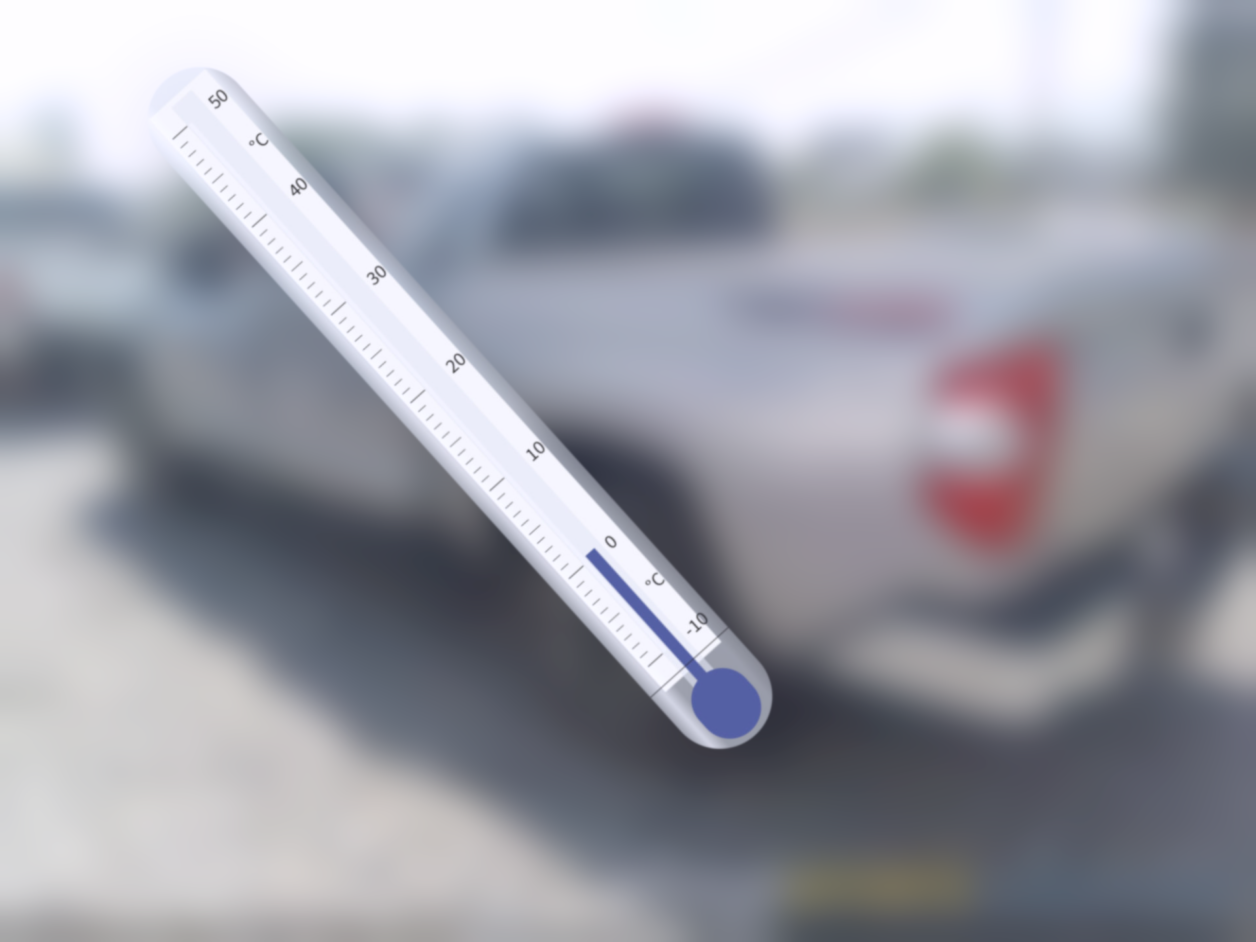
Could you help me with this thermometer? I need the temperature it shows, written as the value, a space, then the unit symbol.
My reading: 0.5 °C
